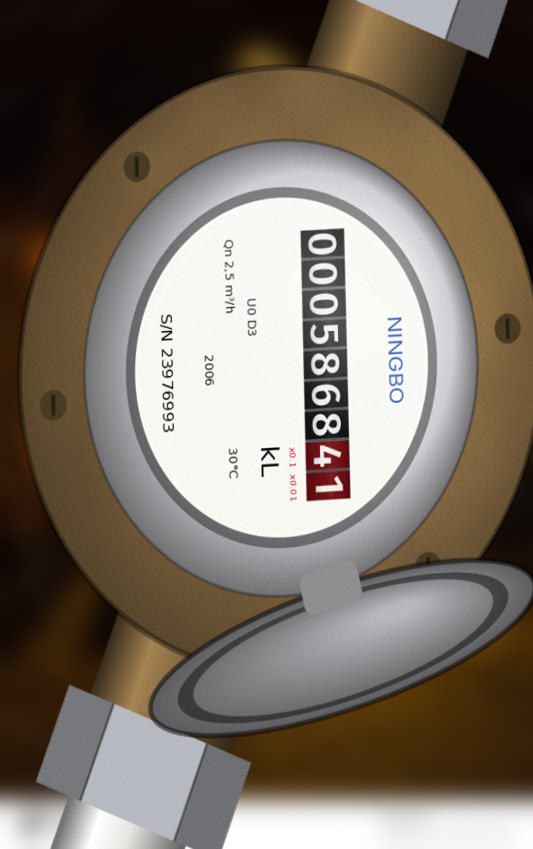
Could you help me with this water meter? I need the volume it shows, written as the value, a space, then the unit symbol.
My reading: 5868.41 kL
